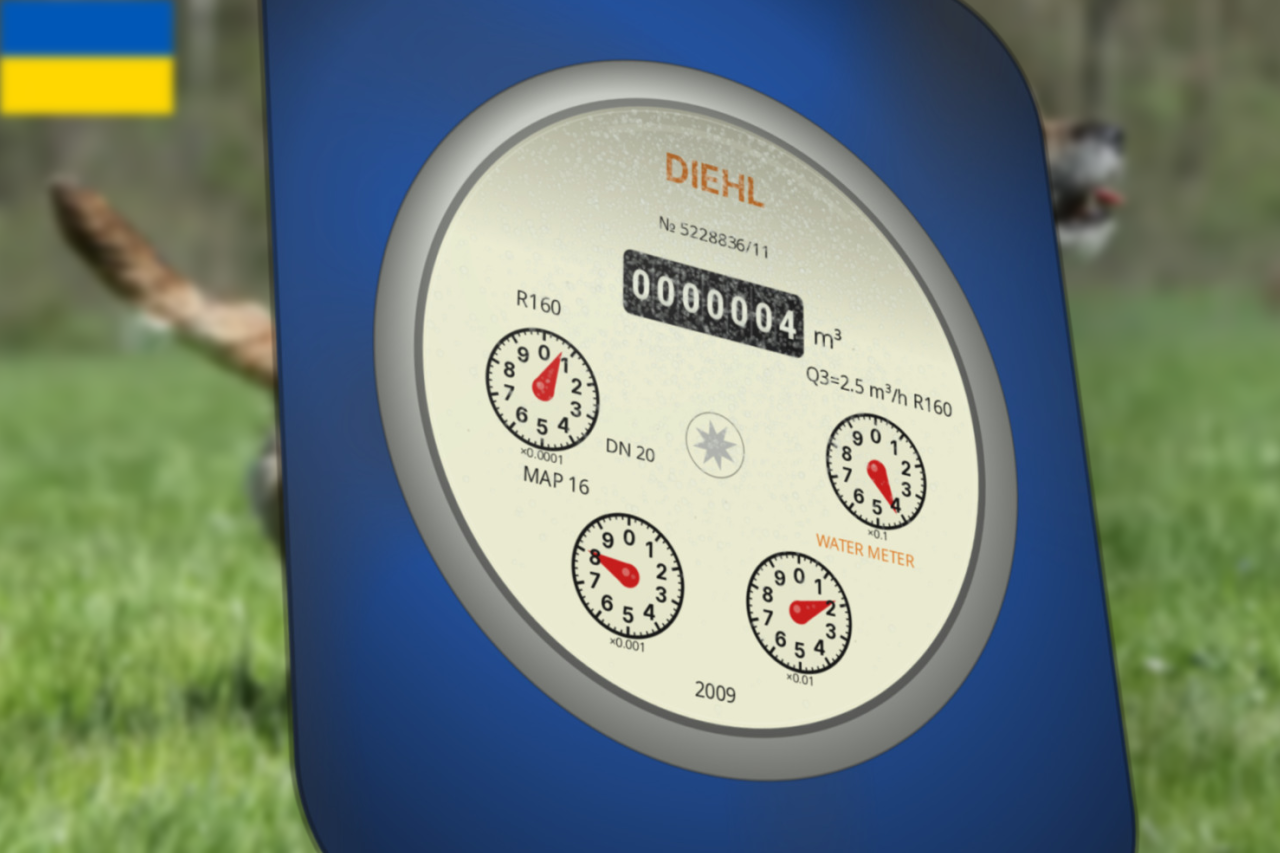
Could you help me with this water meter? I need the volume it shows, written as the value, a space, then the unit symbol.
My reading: 4.4180 m³
